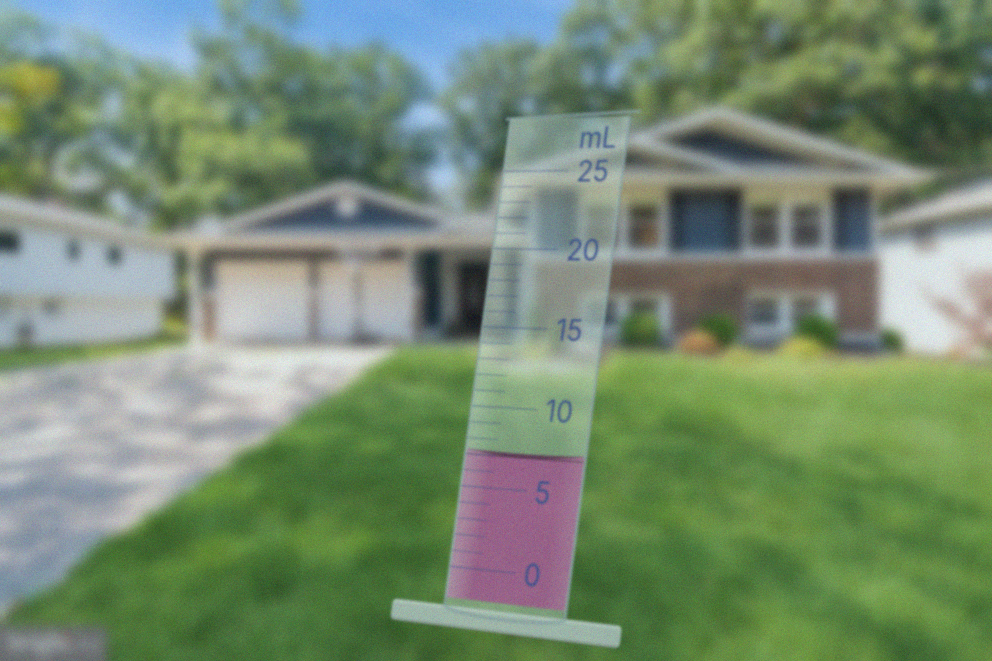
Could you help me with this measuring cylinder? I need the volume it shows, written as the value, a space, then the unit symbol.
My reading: 7 mL
